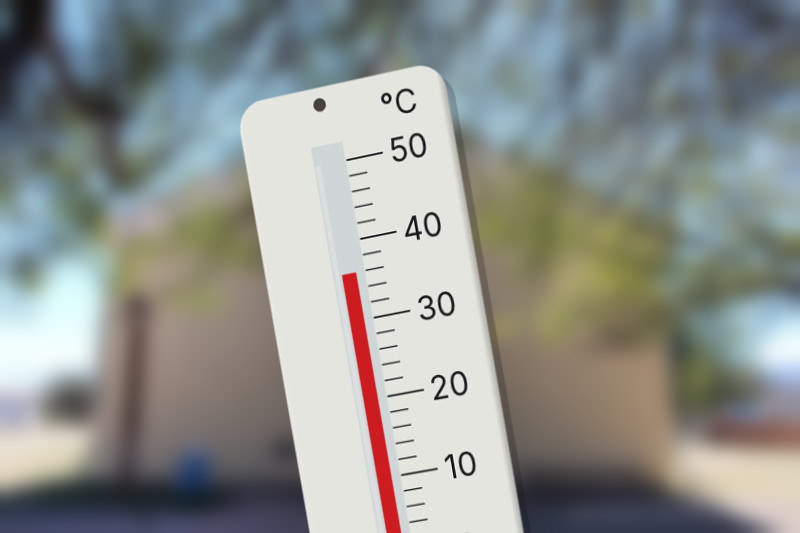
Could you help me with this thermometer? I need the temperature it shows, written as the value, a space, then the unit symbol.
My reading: 36 °C
